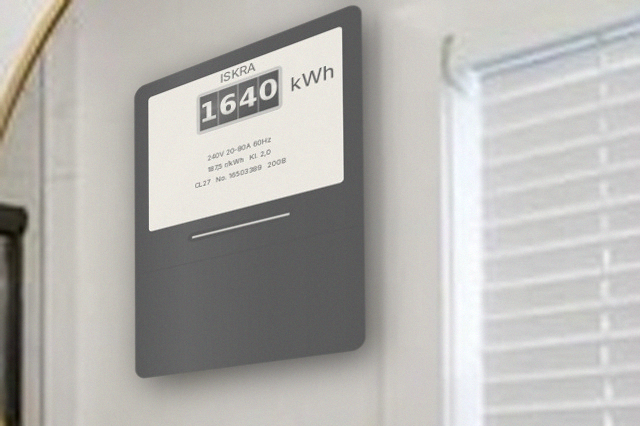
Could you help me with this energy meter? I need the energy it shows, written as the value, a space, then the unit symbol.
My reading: 1640 kWh
